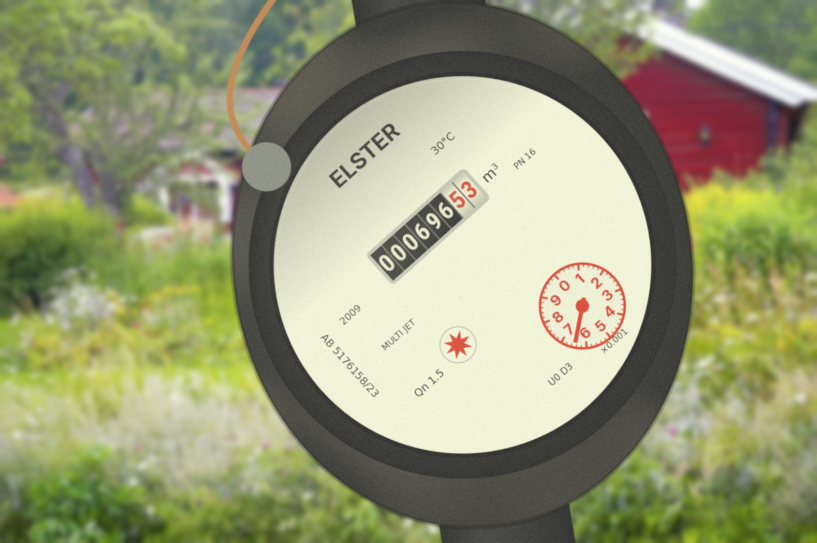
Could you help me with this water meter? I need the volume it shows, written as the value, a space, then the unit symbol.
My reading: 696.536 m³
